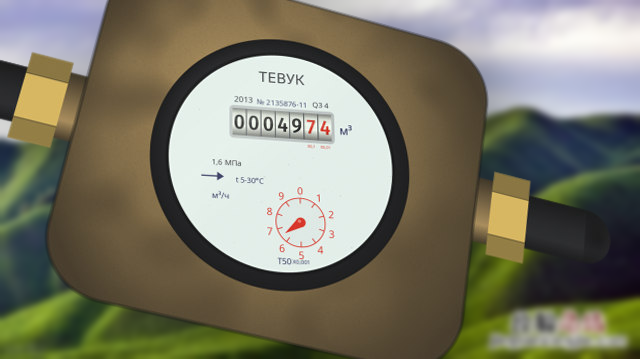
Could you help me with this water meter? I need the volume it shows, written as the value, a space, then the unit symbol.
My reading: 49.746 m³
